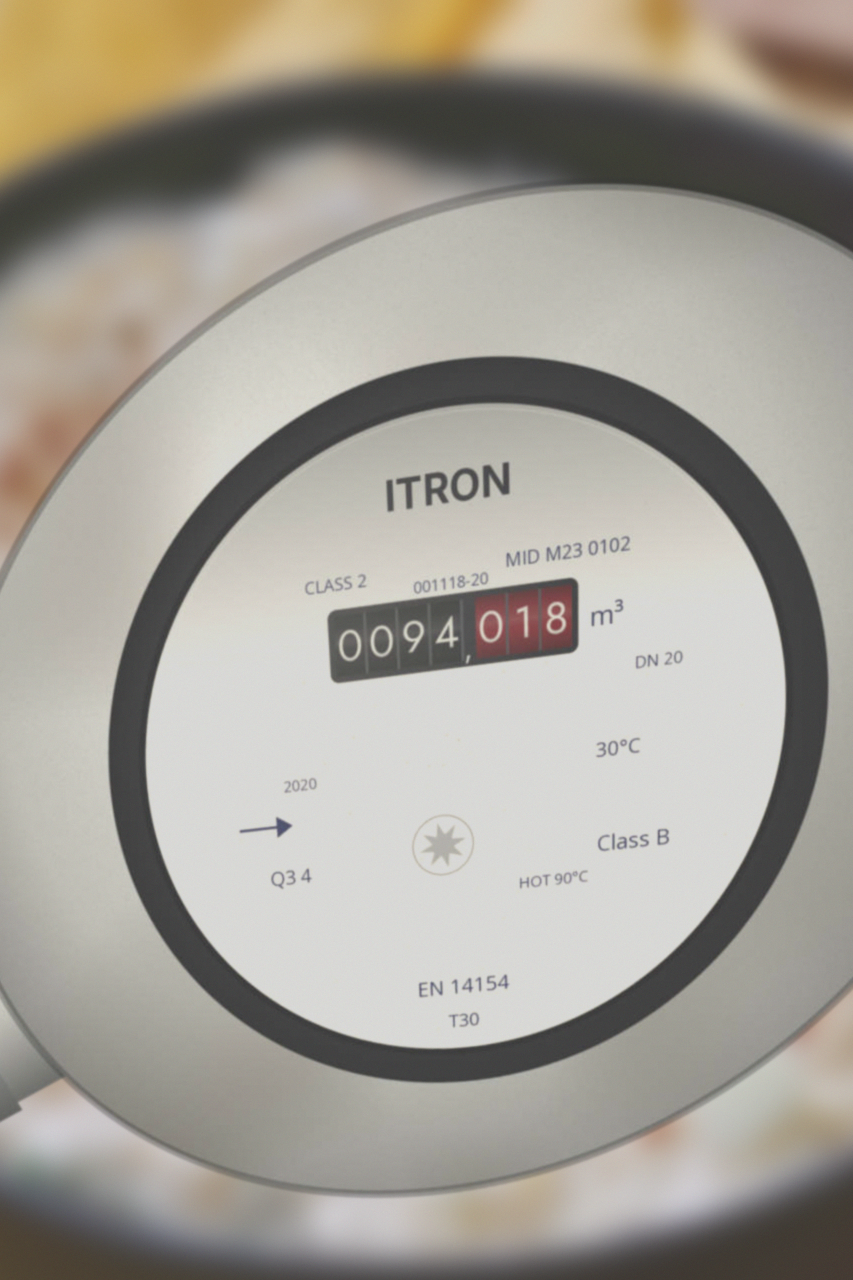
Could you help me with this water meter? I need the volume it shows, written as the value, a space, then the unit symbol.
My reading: 94.018 m³
